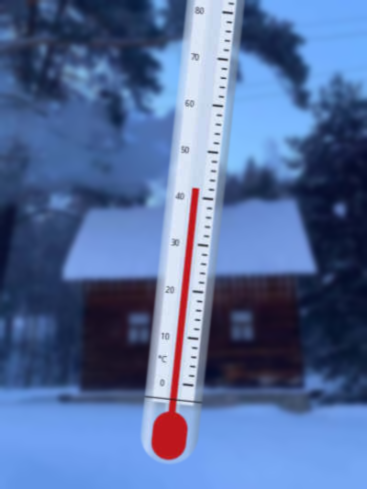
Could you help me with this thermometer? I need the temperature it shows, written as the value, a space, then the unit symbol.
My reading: 42 °C
